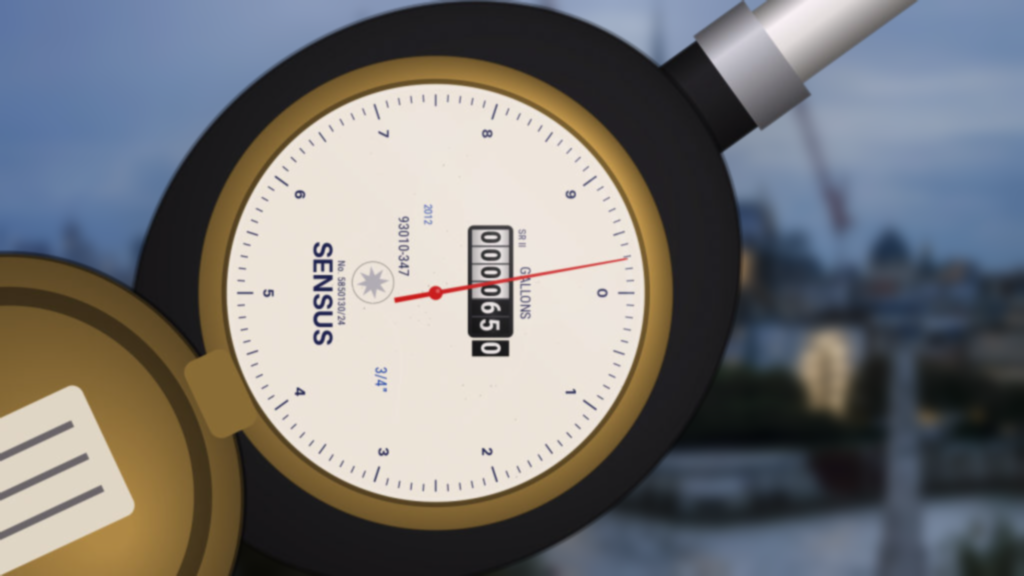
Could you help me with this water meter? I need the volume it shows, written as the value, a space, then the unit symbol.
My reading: 649.7 gal
